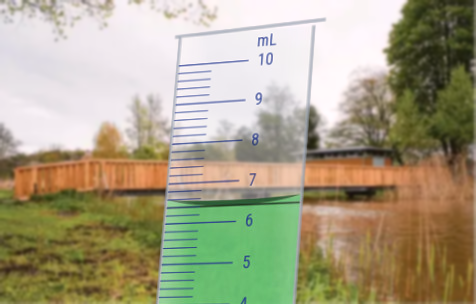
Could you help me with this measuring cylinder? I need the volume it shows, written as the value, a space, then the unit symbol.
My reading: 6.4 mL
